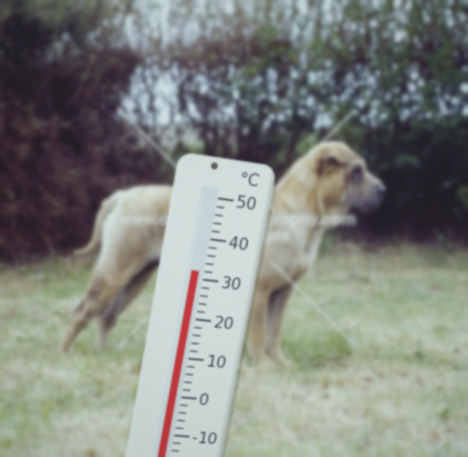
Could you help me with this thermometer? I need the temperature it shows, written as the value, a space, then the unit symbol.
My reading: 32 °C
